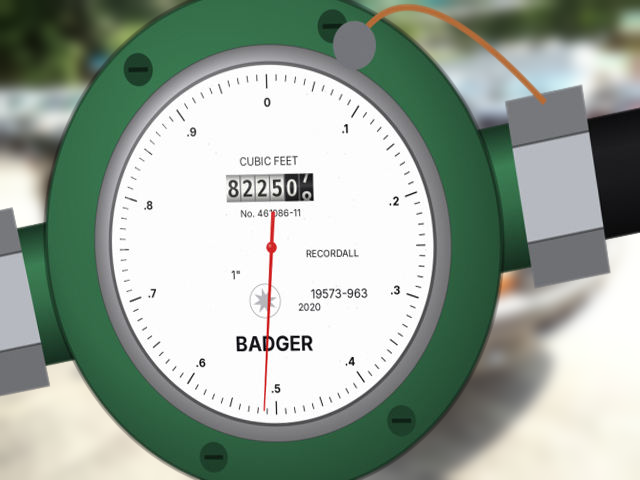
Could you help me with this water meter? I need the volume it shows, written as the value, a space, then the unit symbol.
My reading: 822507.51 ft³
